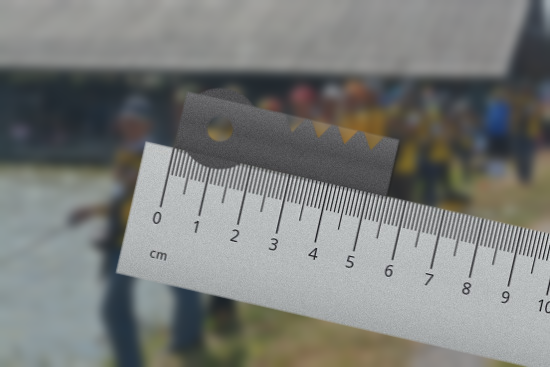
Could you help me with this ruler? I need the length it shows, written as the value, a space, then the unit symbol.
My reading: 5.5 cm
